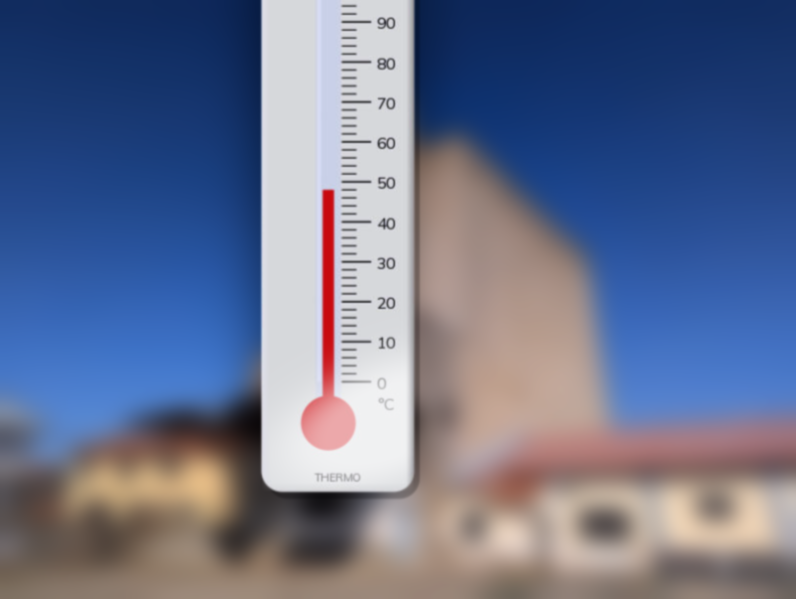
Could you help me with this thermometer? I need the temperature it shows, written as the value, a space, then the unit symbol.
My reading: 48 °C
